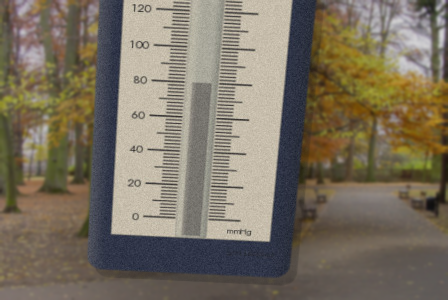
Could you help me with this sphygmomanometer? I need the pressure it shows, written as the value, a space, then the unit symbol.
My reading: 80 mmHg
